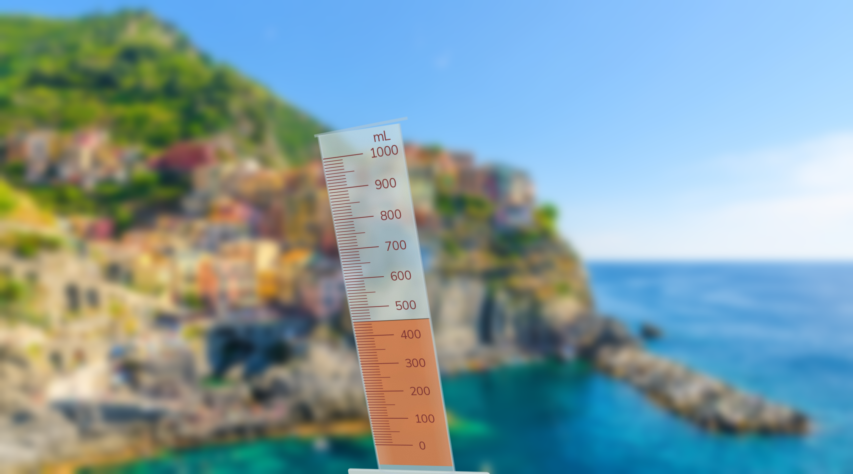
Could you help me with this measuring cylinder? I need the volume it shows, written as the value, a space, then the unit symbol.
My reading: 450 mL
